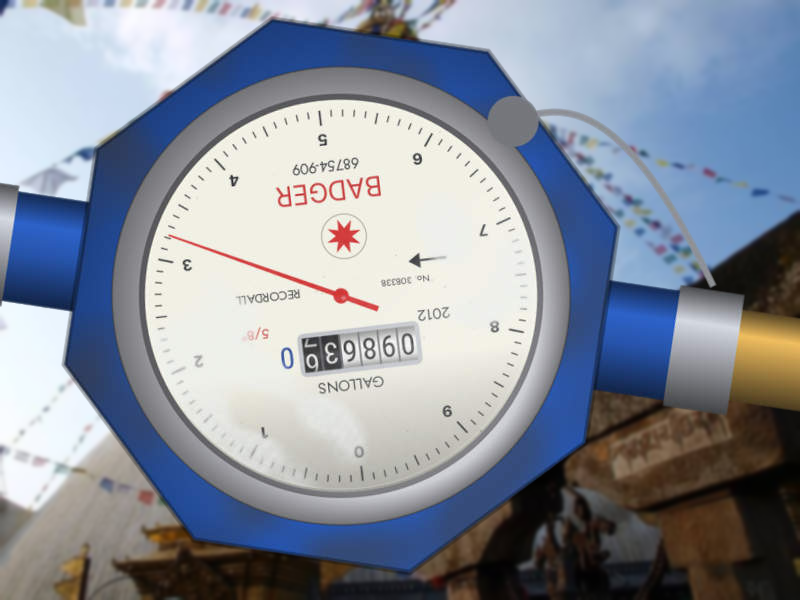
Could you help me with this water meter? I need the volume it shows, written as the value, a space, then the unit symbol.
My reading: 986363.2 gal
